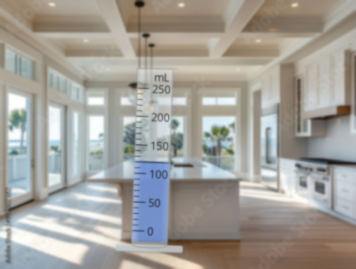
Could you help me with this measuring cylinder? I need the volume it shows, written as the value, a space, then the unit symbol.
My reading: 120 mL
